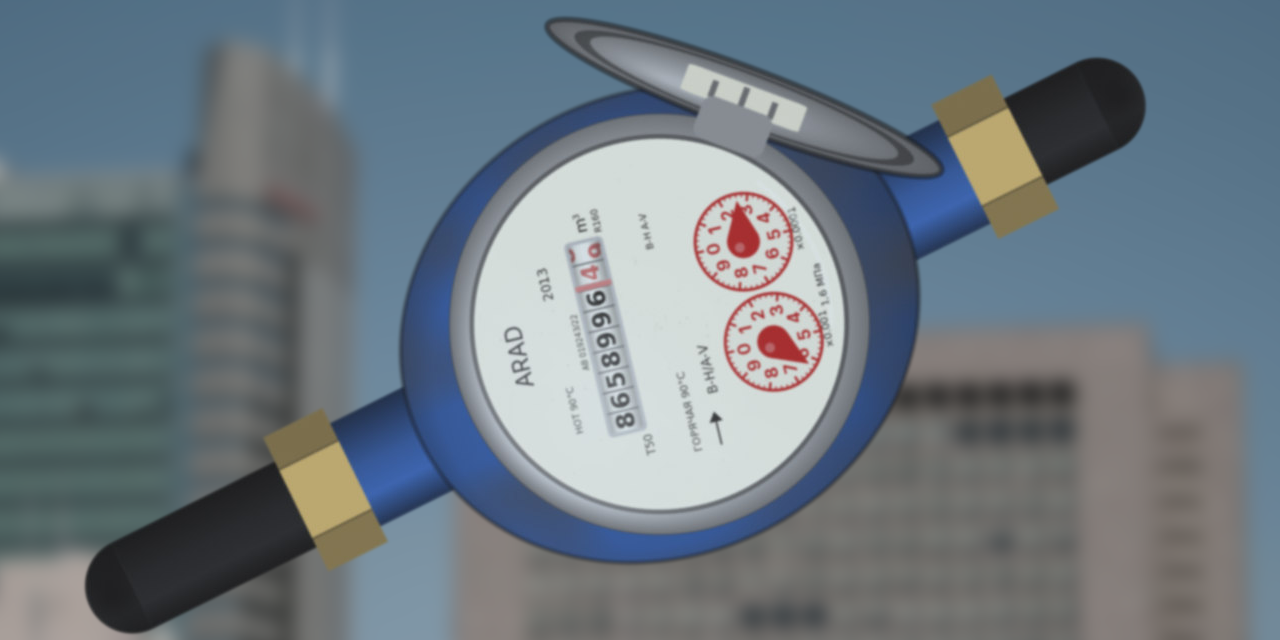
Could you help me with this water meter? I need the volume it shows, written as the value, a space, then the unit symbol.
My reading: 8658996.4862 m³
